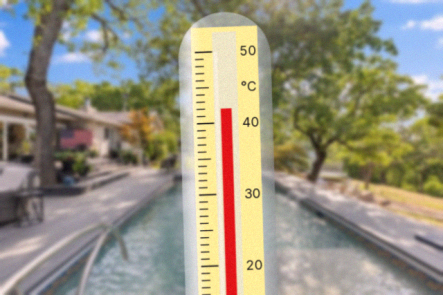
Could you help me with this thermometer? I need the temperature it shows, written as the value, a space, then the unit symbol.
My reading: 42 °C
